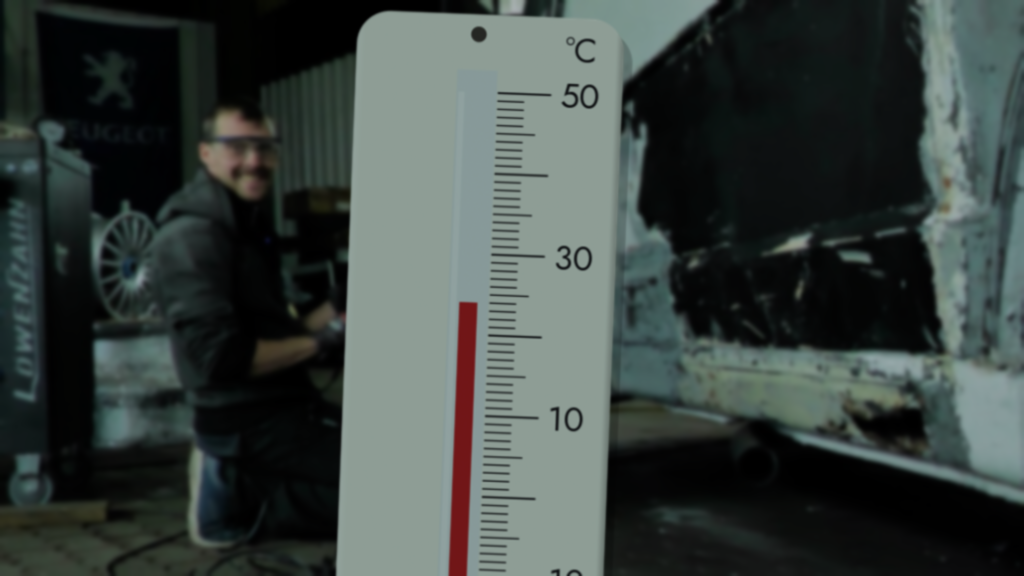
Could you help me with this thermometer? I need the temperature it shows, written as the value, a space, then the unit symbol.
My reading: 24 °C
